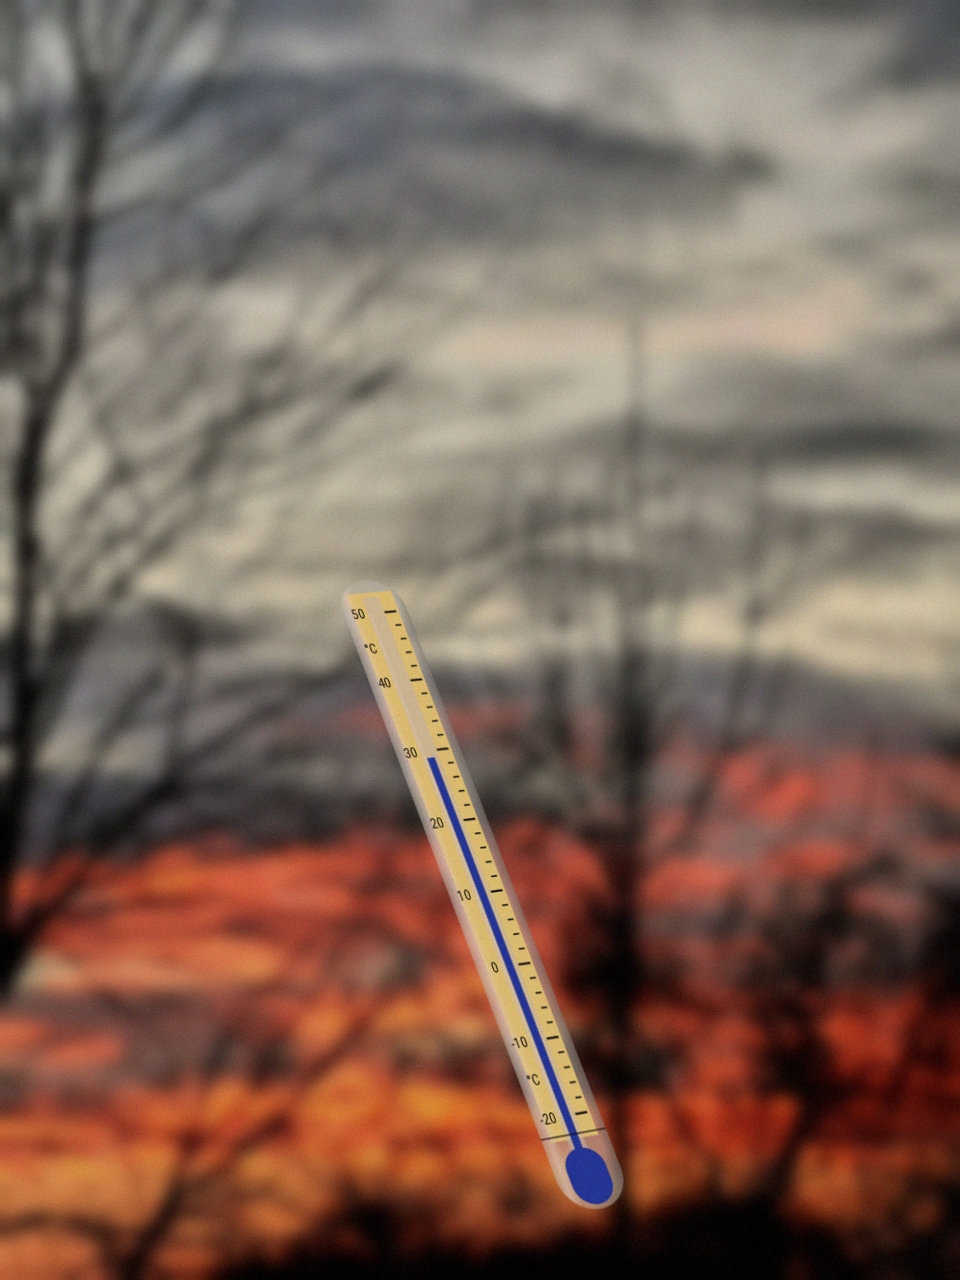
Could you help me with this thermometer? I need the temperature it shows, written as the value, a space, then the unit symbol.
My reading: 29 °C
